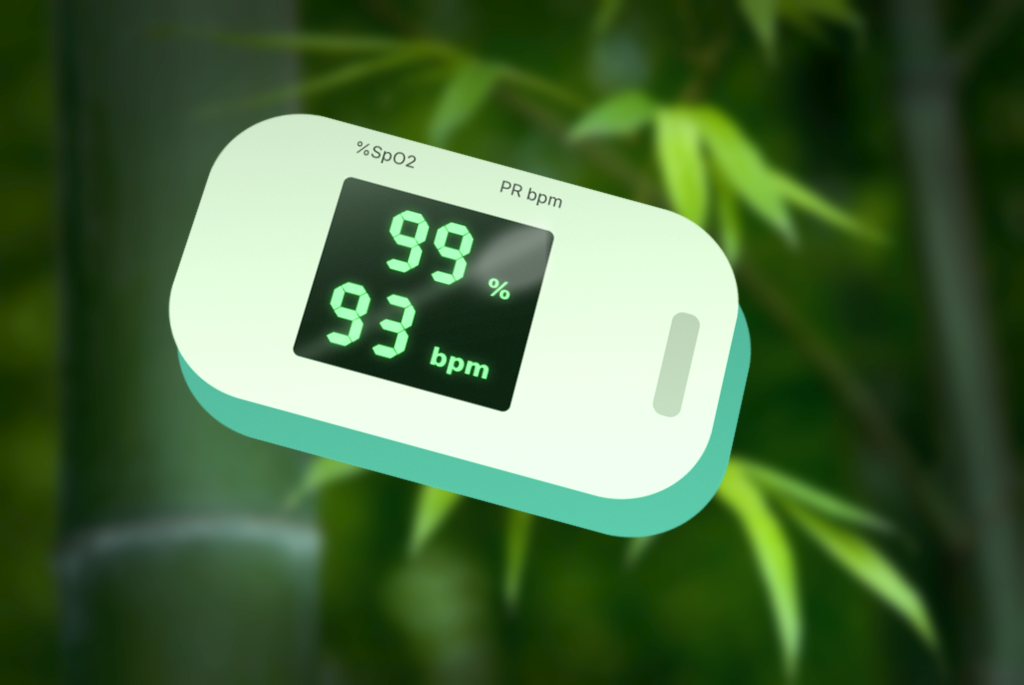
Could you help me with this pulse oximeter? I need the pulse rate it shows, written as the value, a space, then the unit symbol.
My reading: 93 bpm
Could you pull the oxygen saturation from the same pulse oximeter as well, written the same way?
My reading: 99 %
